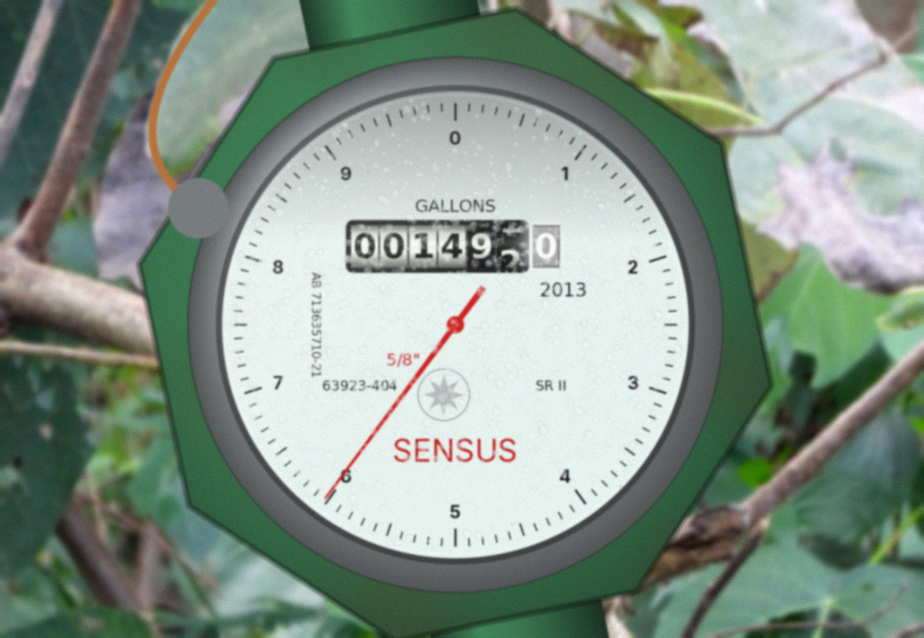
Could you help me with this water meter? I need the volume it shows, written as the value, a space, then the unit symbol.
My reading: 14916.0 gal
